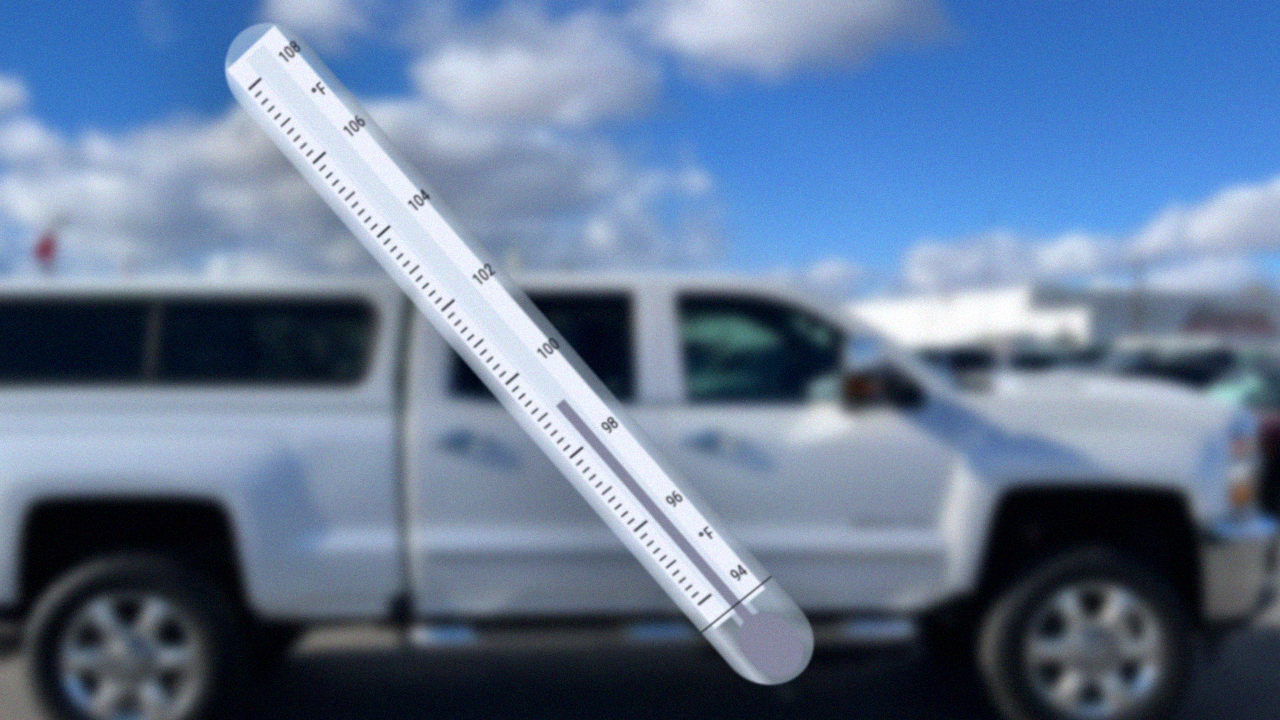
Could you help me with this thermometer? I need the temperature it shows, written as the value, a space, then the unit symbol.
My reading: 99 °F
